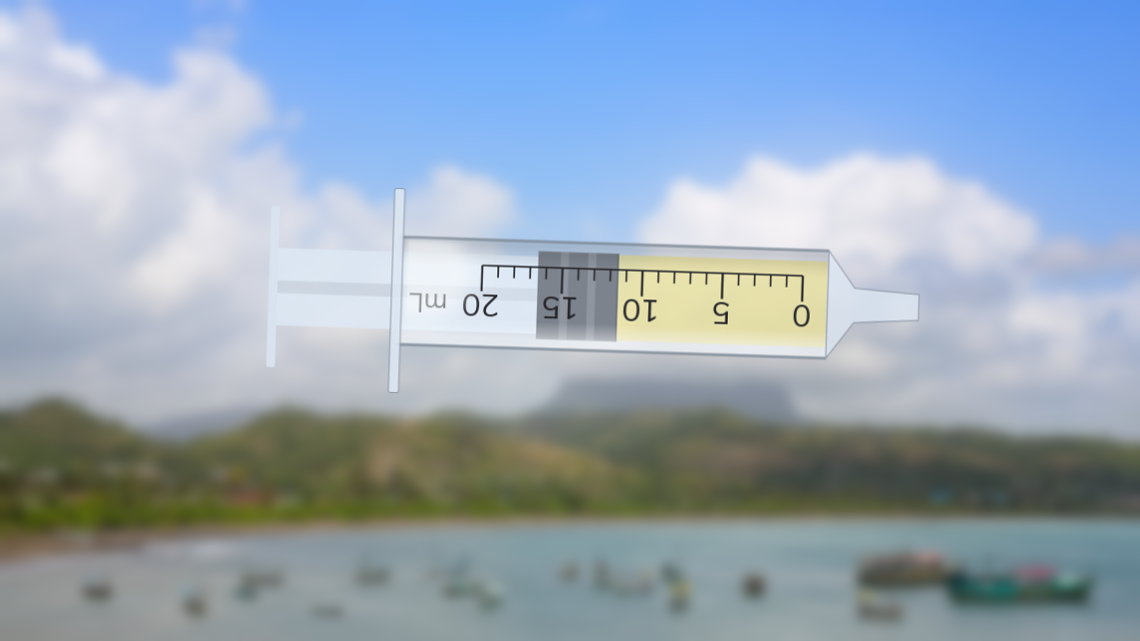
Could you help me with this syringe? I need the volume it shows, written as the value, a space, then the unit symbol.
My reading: 11.5 mL
